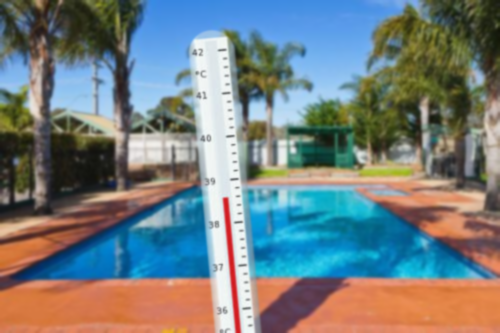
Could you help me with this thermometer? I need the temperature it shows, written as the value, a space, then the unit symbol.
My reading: 38.6 °C
